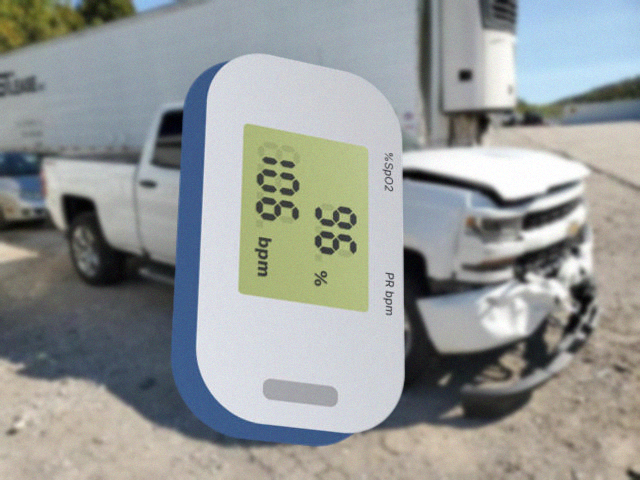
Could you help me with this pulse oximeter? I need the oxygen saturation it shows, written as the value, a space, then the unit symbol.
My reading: 96 %
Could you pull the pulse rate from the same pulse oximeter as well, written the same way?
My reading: 106 bpm
